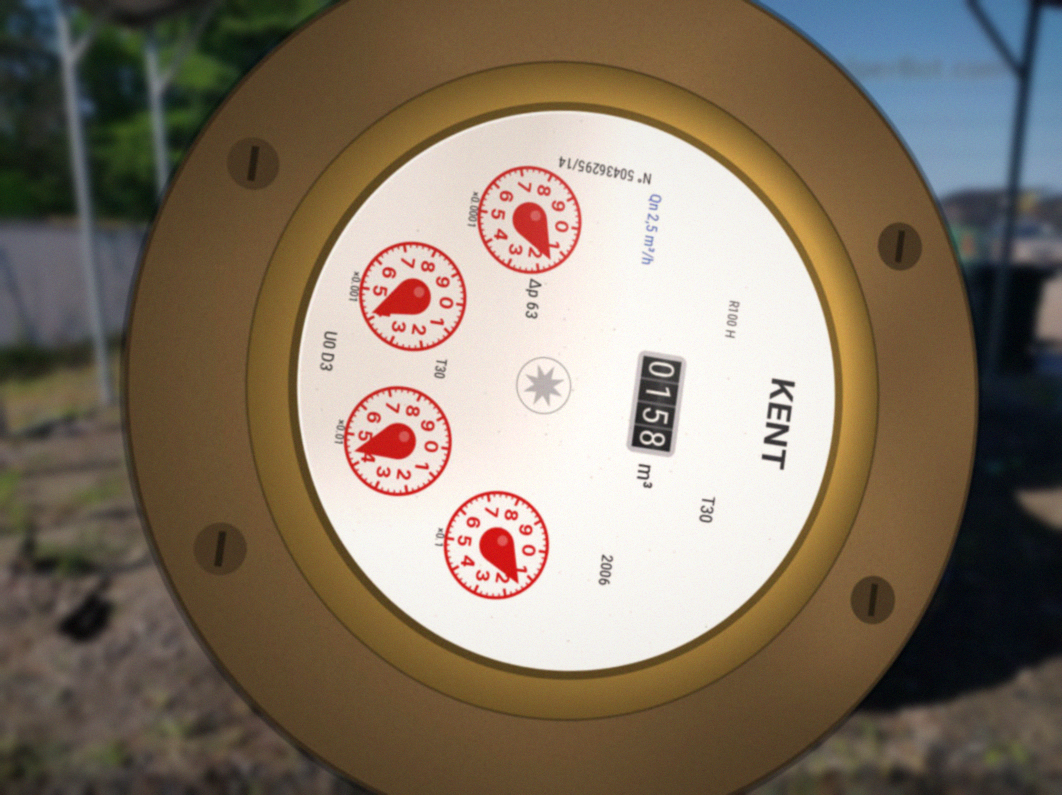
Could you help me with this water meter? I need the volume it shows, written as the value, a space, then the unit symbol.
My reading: 158.1441 m³
